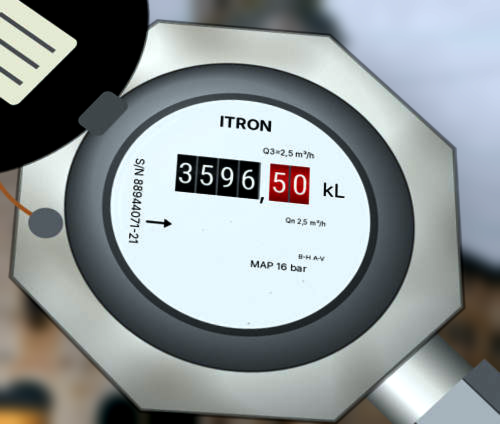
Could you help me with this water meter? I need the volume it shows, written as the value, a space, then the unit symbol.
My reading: 3596.50 kL
